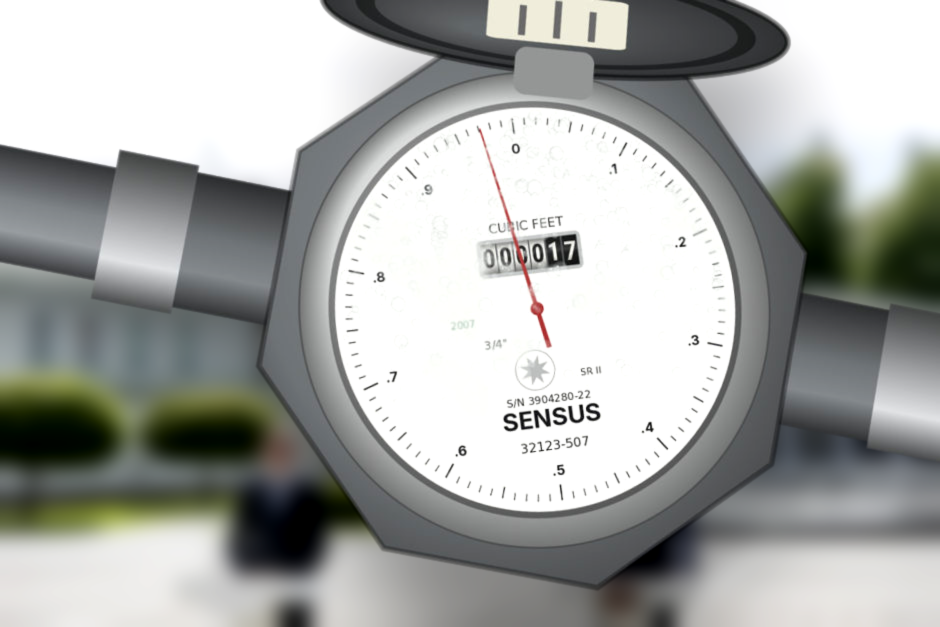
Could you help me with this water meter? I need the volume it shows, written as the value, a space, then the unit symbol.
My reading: 16.97 ft³
